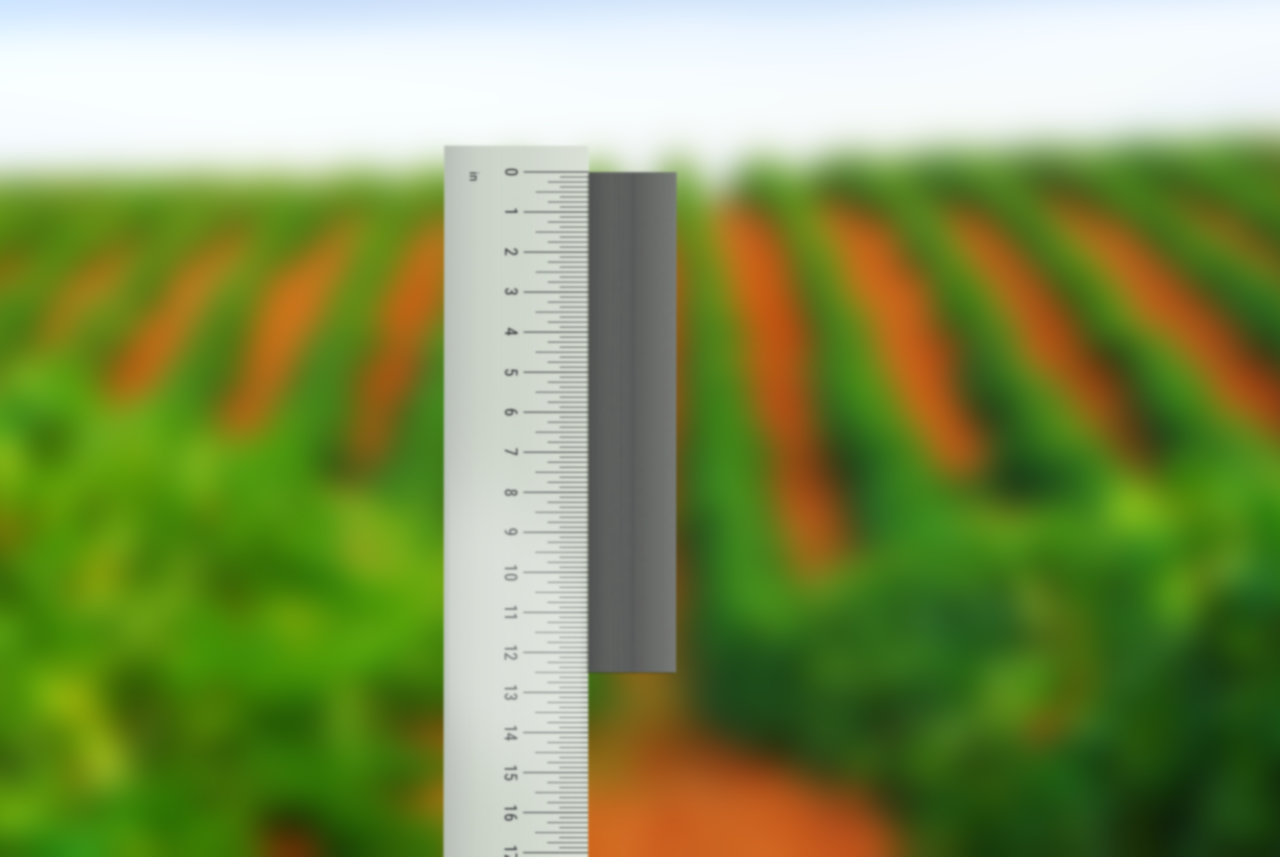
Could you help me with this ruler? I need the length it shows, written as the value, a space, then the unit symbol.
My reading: 12.5 in
